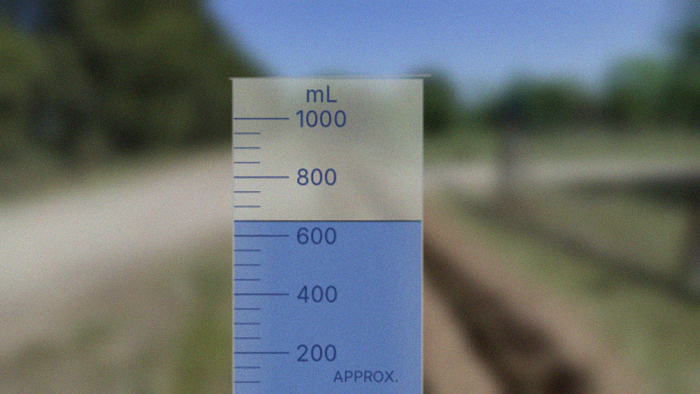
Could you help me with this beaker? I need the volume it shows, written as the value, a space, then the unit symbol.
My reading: 650 mL
